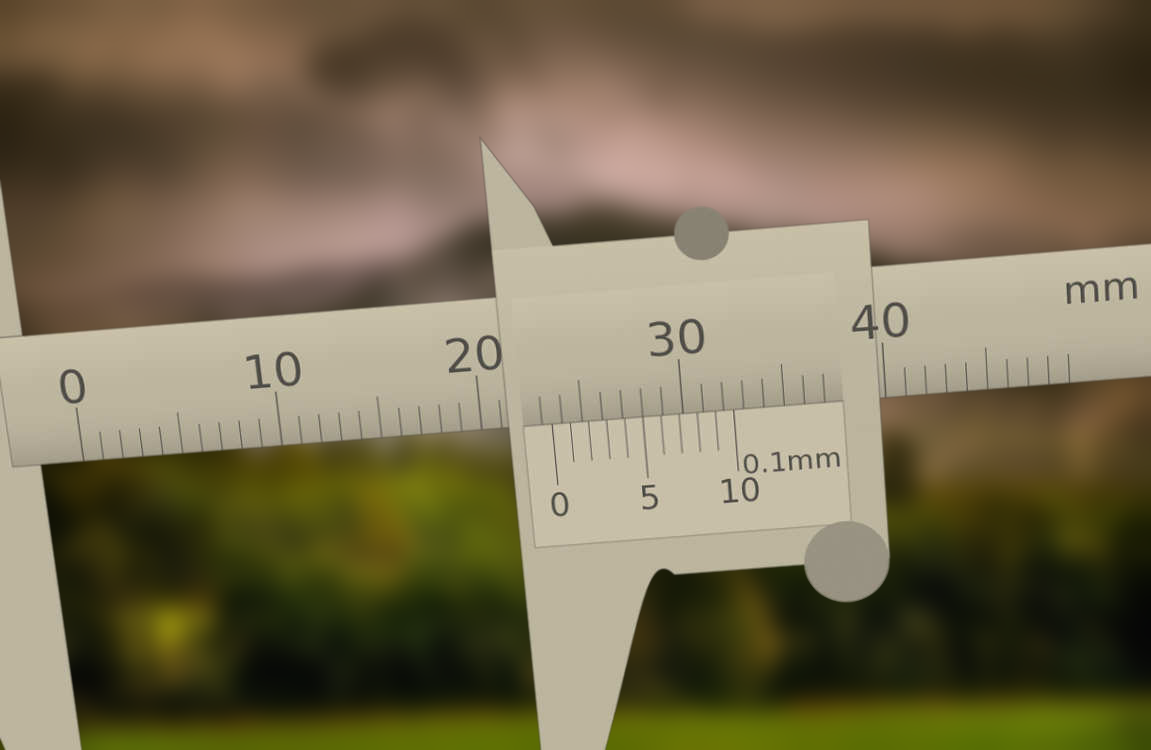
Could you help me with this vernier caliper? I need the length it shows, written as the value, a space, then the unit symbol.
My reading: 23.5 mm
